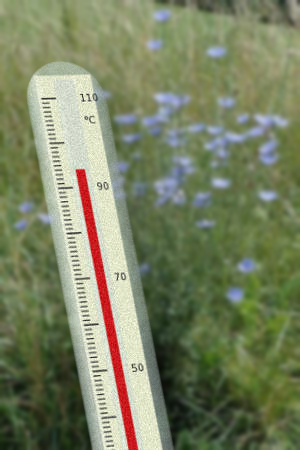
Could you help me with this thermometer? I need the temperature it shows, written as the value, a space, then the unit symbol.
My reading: 94 °C
